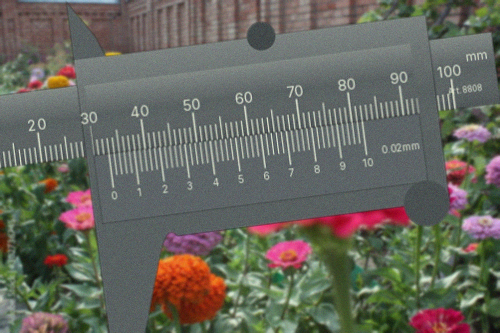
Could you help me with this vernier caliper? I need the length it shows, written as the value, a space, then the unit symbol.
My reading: 33.0 mm
